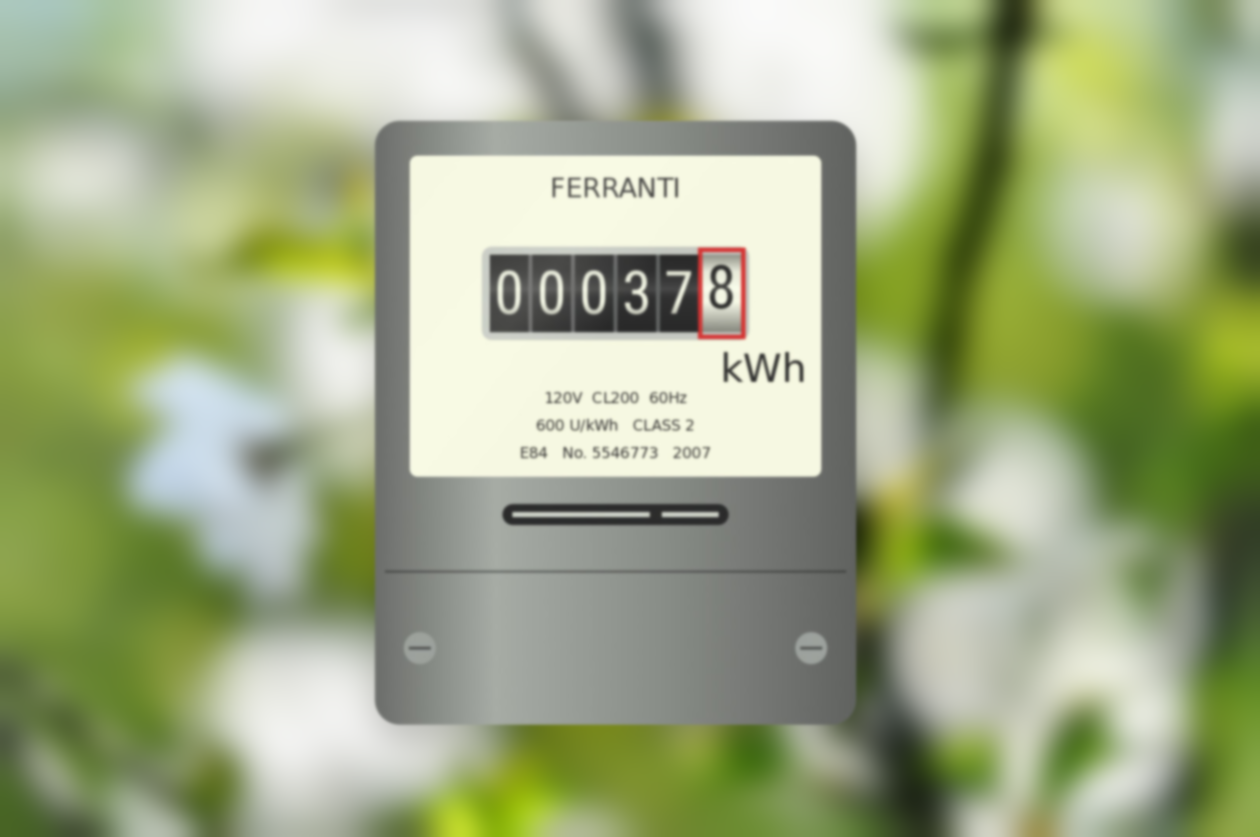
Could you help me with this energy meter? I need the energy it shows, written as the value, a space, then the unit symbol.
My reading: 37.8 kWh
